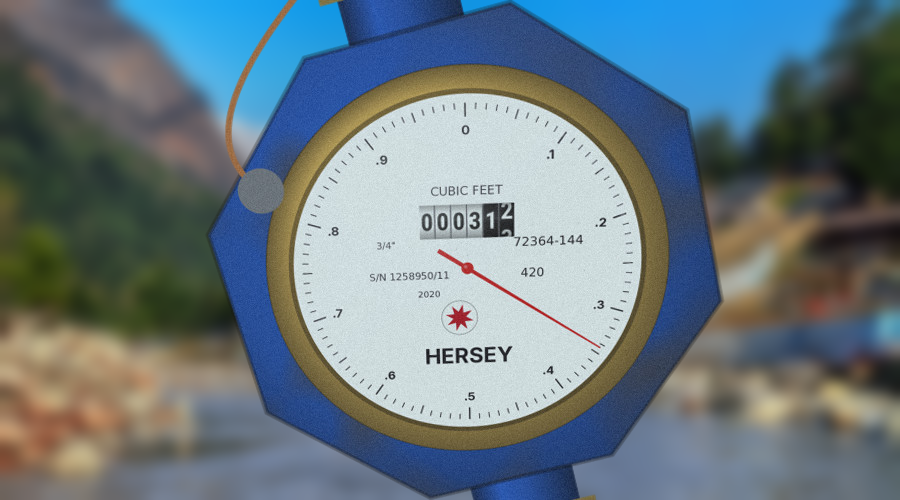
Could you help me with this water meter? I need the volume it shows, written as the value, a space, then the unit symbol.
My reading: 312.34 ft³
